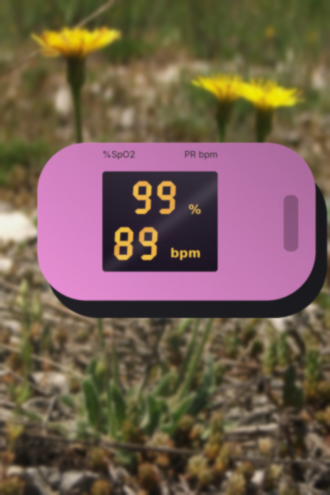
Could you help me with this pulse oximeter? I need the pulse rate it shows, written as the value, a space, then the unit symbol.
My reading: 89 bpm
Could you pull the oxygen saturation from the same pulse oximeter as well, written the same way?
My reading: 99 %
